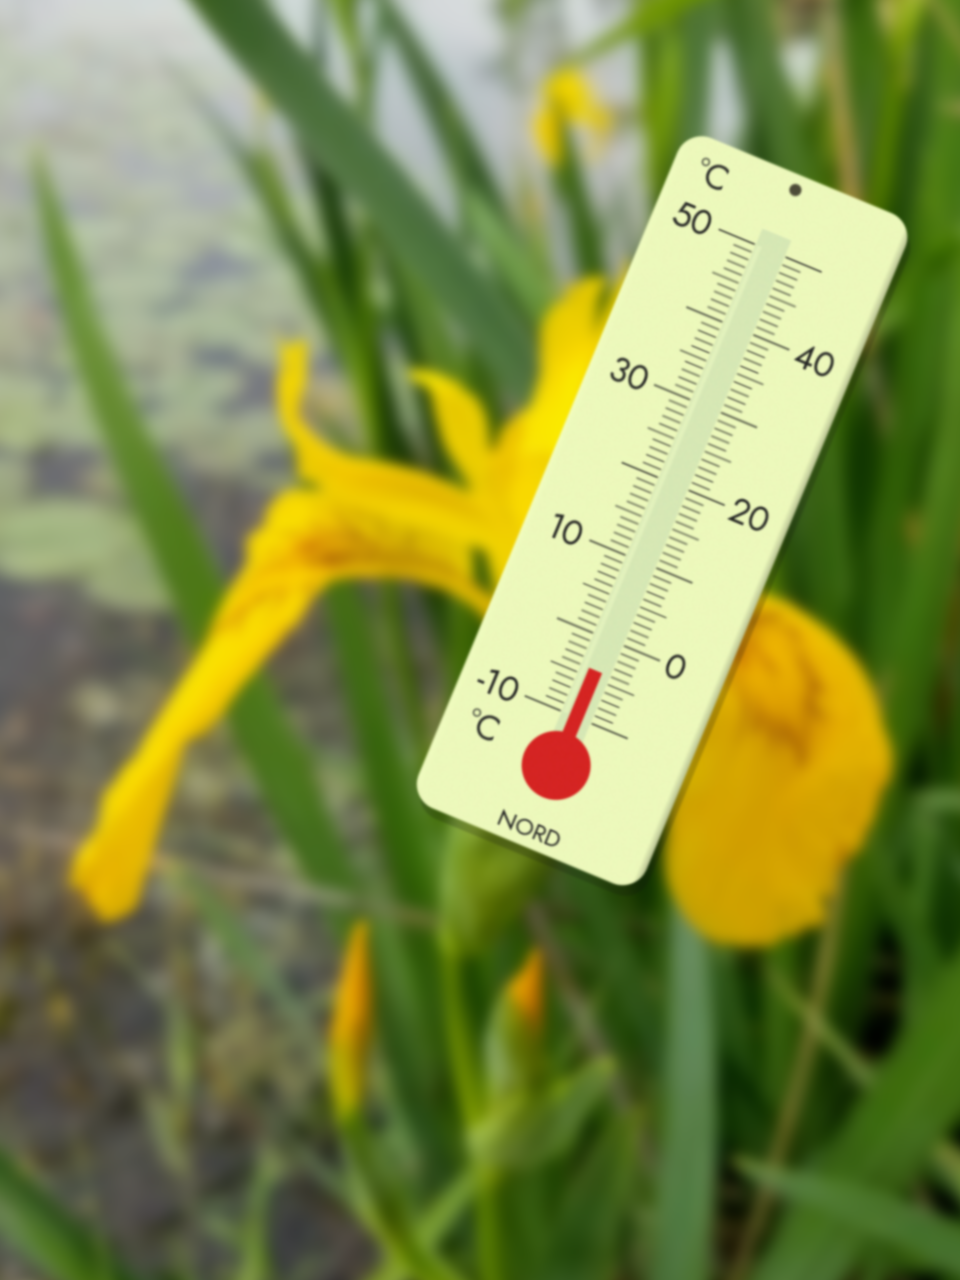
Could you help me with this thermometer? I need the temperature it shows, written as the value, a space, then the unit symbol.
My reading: -4 °C
